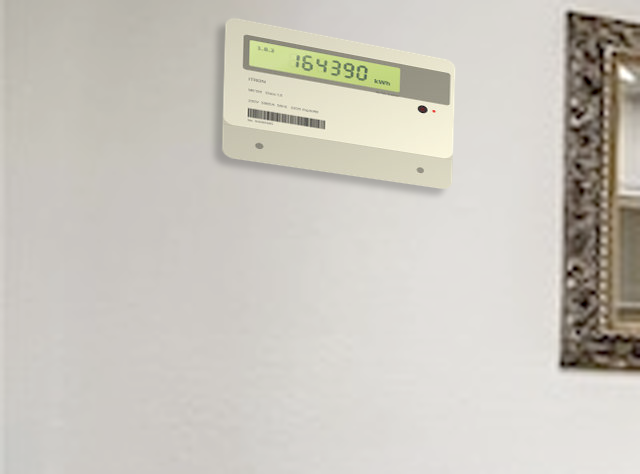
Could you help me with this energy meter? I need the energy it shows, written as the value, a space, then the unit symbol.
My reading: 164390 kWh
